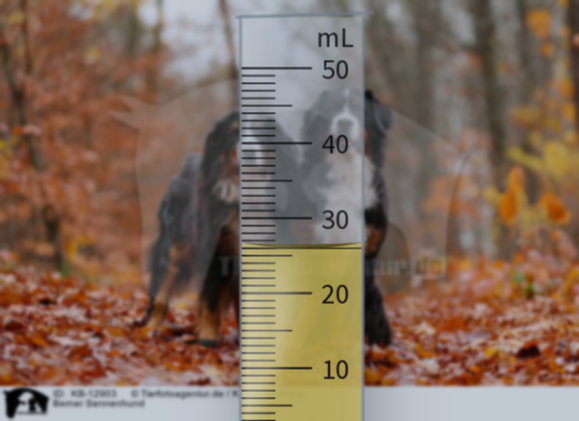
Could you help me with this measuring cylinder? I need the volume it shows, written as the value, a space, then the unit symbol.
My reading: 26 mL
